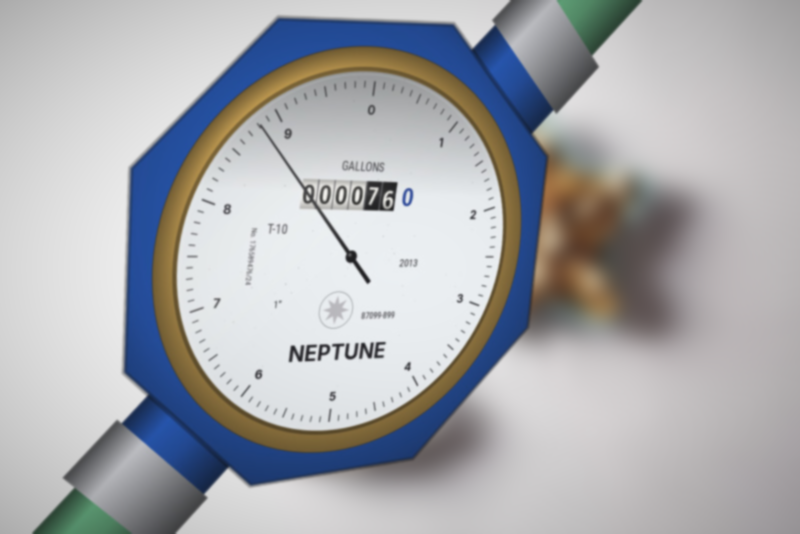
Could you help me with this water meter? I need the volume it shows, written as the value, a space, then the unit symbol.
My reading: 758.8 gal
